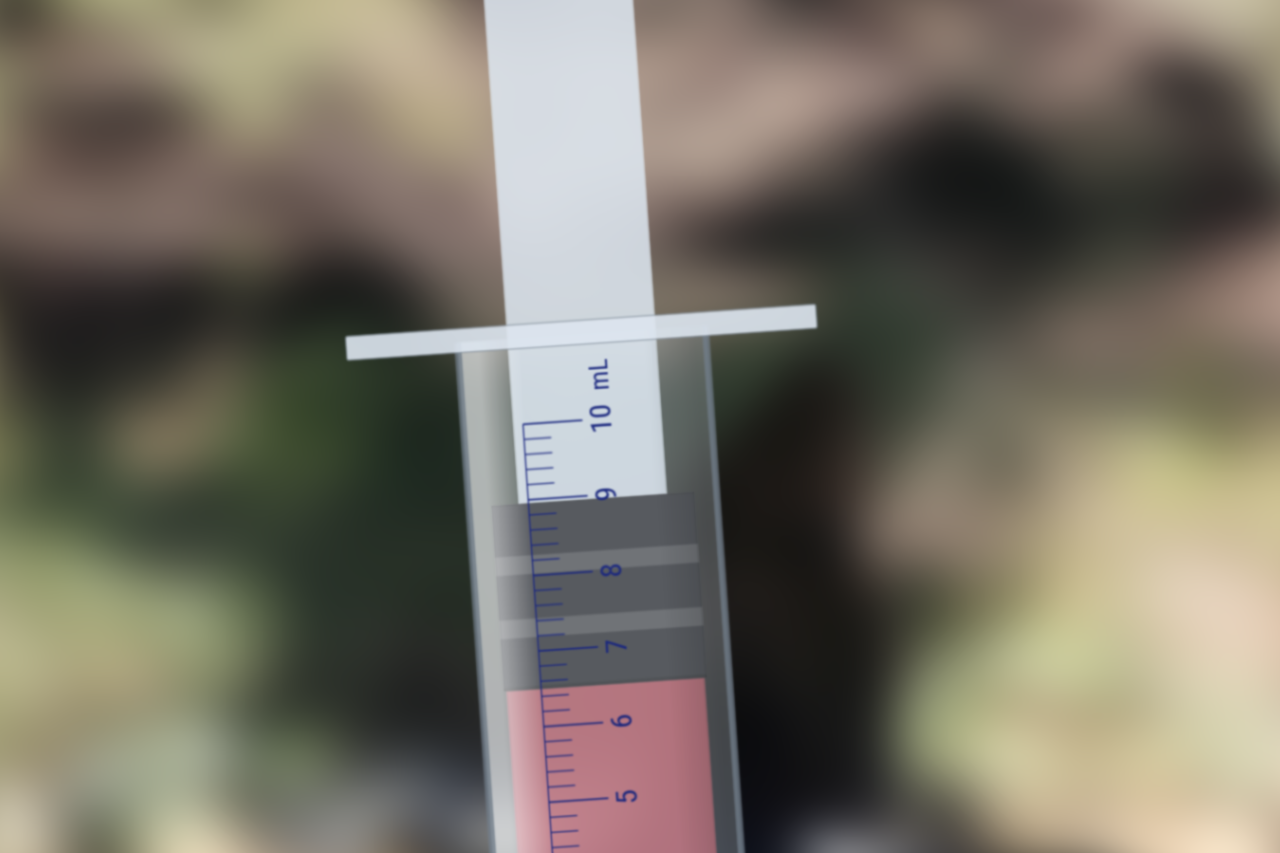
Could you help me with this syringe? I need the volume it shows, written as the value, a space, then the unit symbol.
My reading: 6.5 mL
